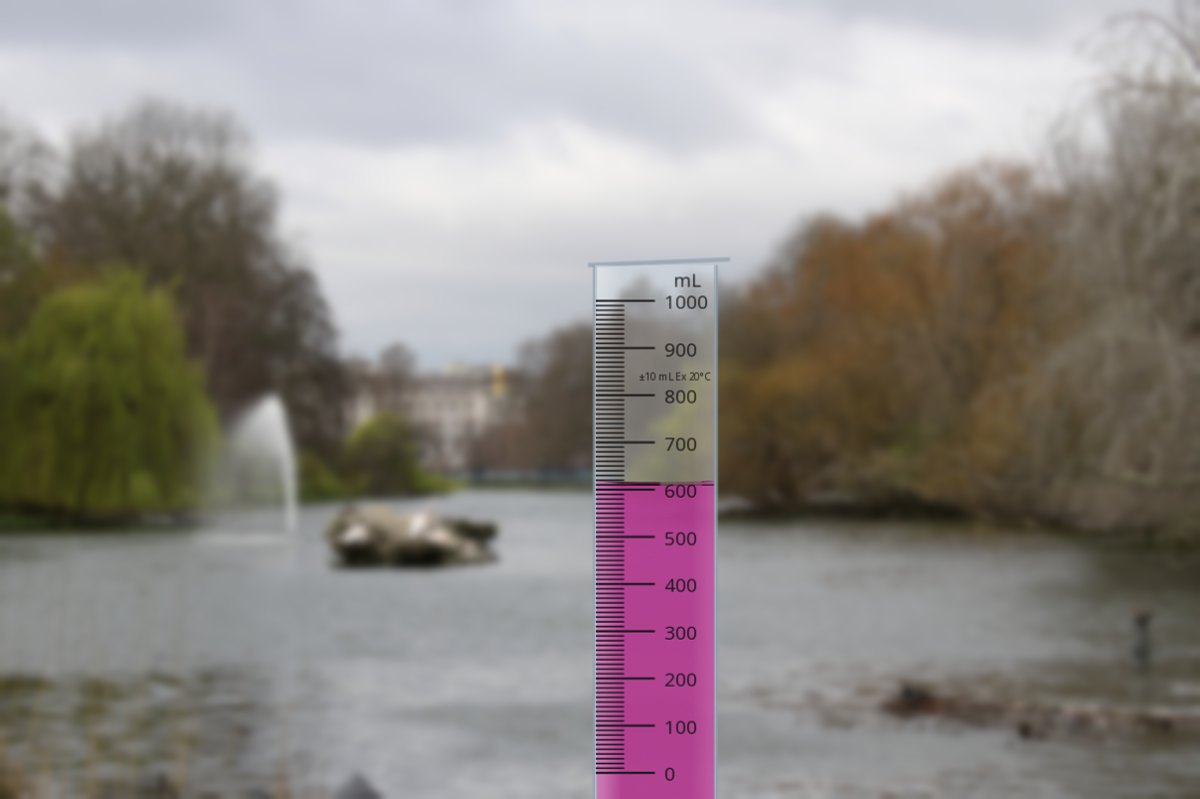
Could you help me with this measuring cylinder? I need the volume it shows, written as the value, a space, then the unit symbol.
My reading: 610 mL
